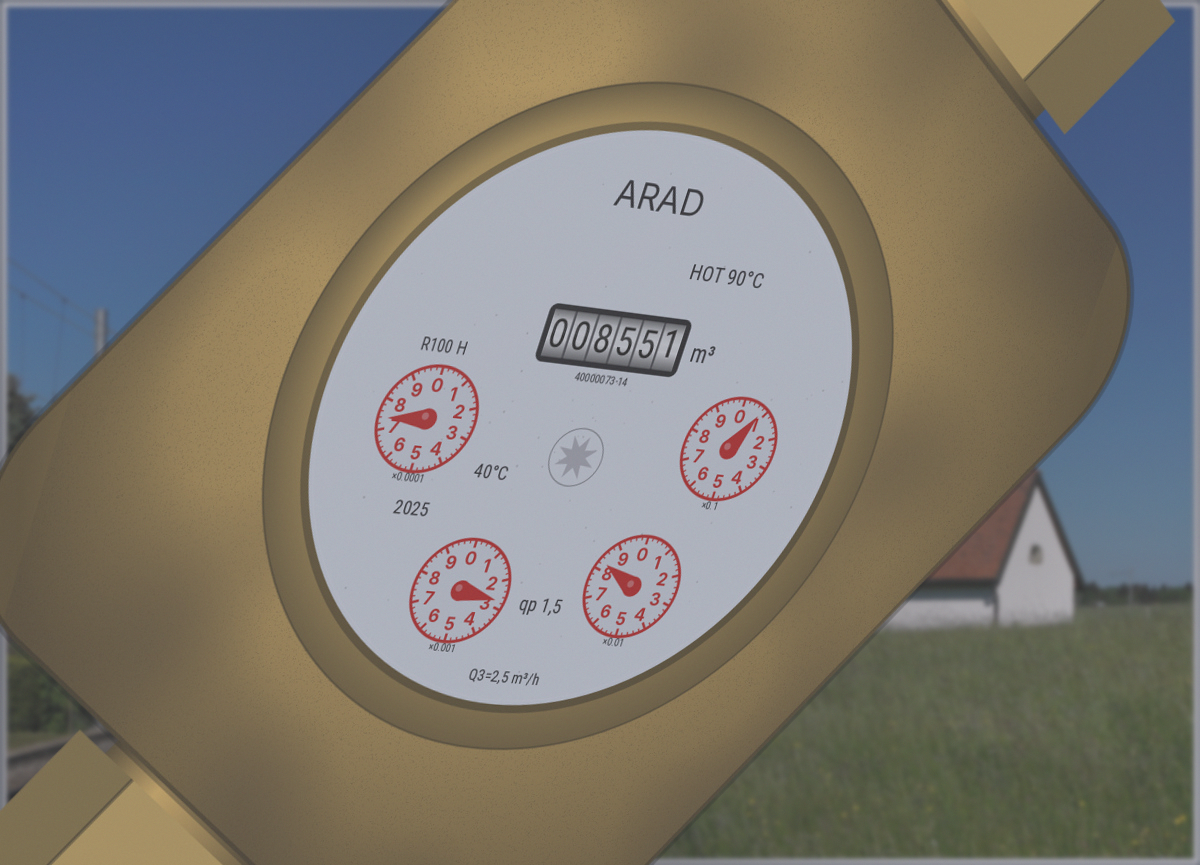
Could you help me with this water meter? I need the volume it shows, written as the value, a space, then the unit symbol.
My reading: 8551.0827 m³
